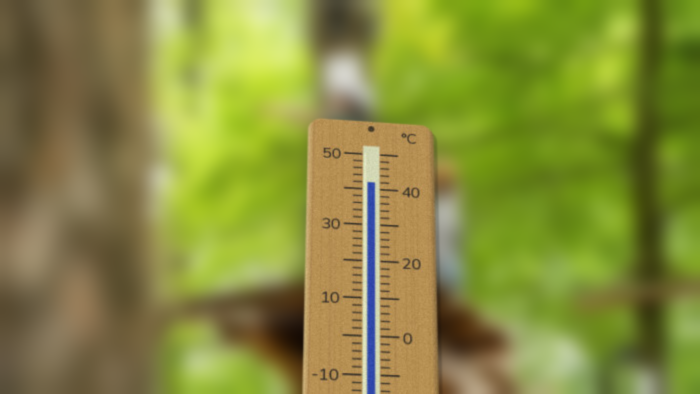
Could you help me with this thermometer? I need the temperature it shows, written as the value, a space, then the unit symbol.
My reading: 42 °C
